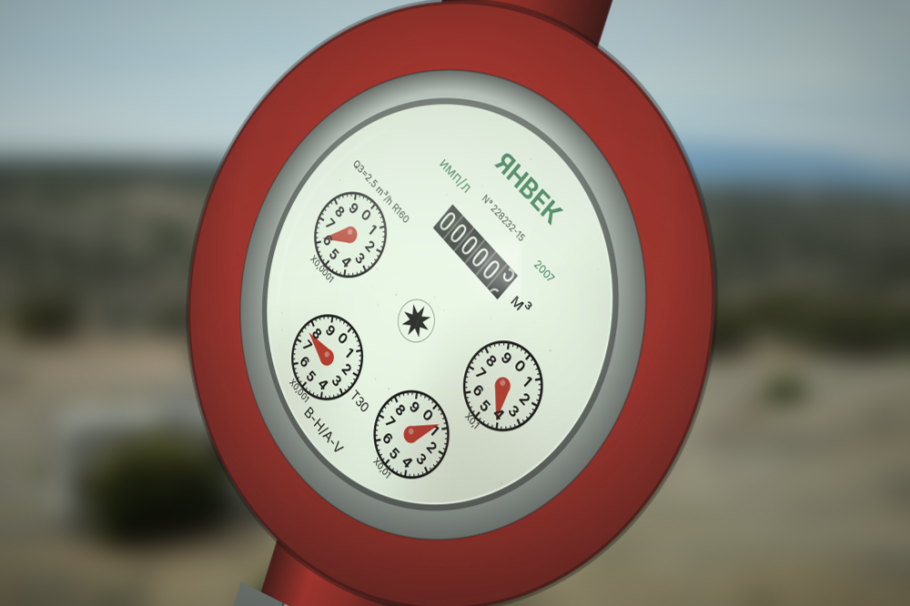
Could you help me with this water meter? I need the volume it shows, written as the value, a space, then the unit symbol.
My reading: 5.4076 m³
